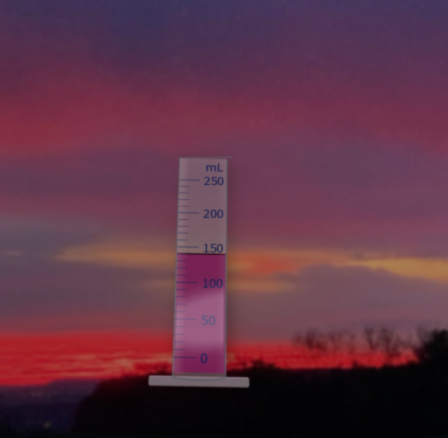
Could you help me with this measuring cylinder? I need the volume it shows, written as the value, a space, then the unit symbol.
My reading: 140 mL
